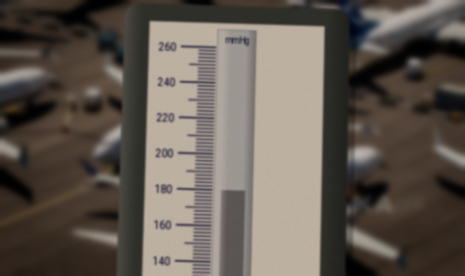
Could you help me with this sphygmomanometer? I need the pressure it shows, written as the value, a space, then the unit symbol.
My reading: 180 mmHg
